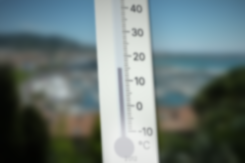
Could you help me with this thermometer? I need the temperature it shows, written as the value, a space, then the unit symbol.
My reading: 15 °C
